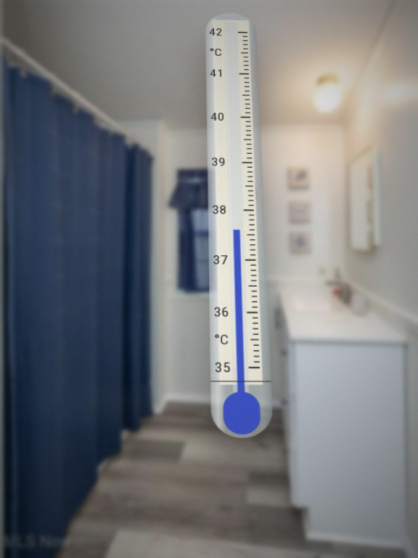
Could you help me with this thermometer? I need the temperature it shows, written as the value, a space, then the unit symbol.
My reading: 37.6 °C
